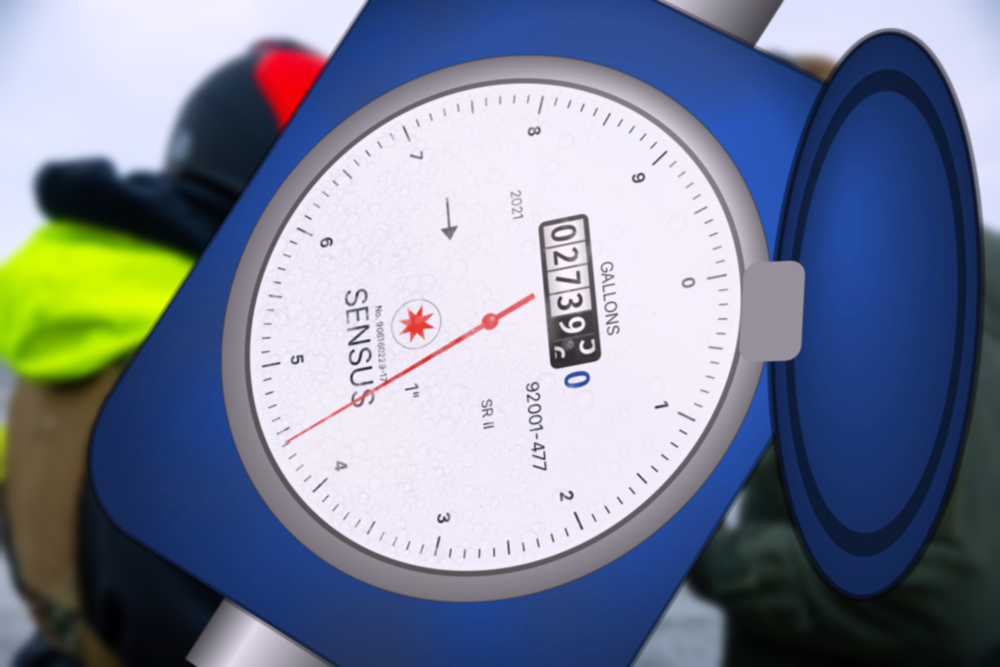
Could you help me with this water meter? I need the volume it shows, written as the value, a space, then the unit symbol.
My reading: 273954.4 gal
